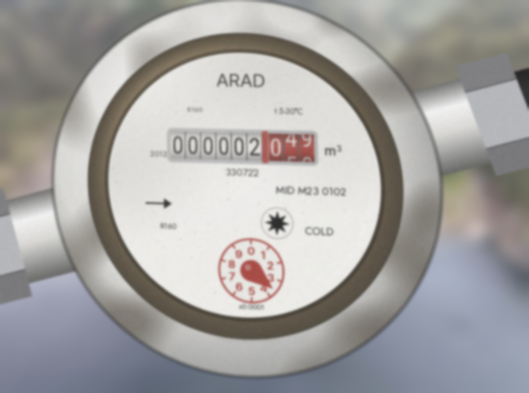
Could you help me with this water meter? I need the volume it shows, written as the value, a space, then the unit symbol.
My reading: 2.0493 m³
